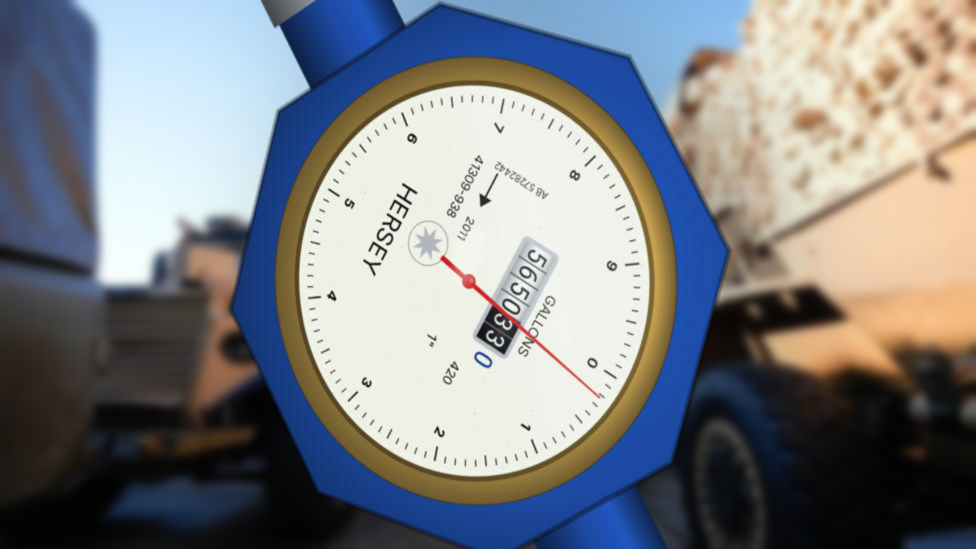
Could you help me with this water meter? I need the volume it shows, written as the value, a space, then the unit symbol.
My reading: 5650330.2 gal
